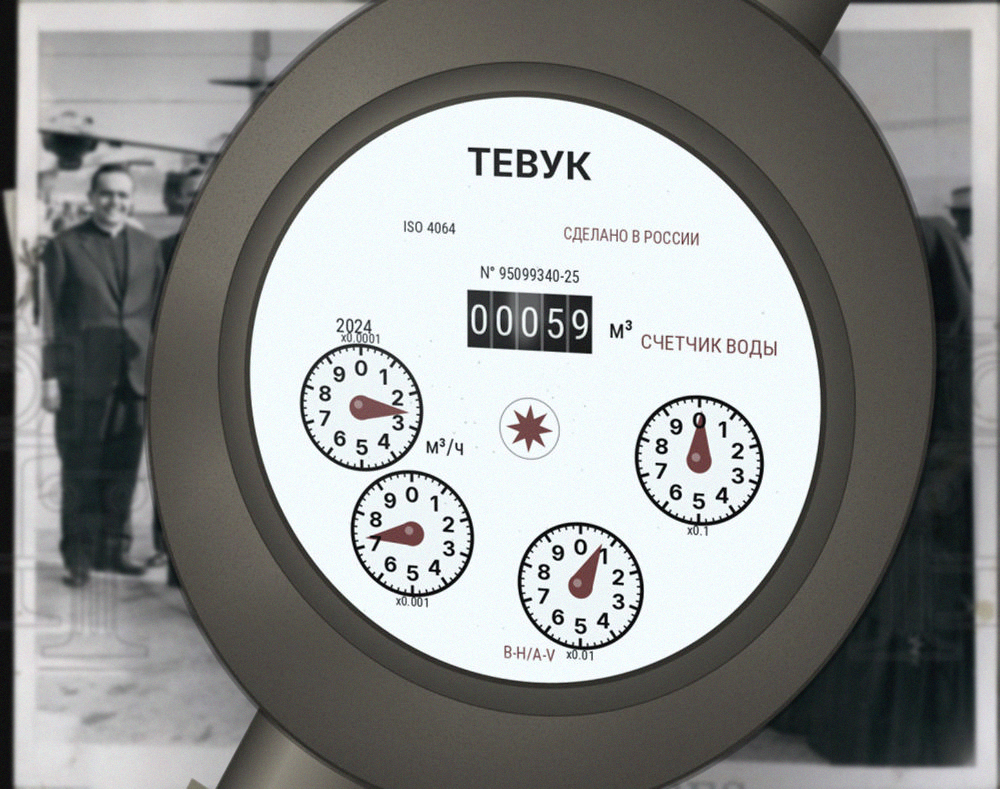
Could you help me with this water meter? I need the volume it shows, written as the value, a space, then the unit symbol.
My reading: 59.0072 m³
